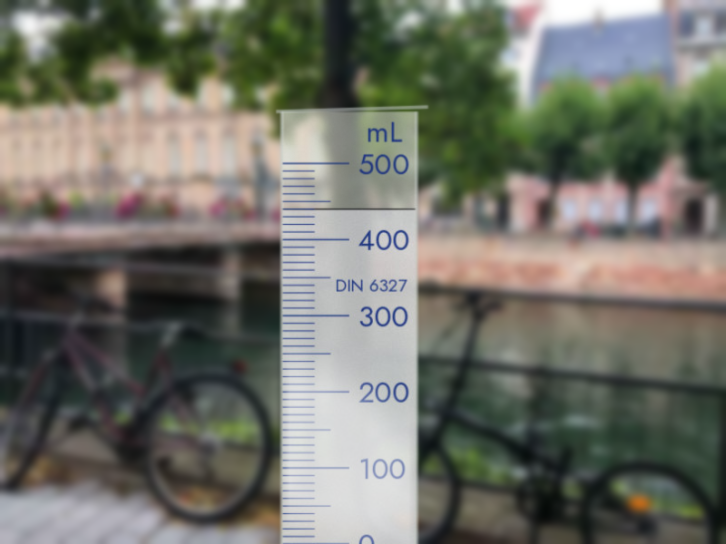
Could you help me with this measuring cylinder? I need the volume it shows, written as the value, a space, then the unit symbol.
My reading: 440 mL
